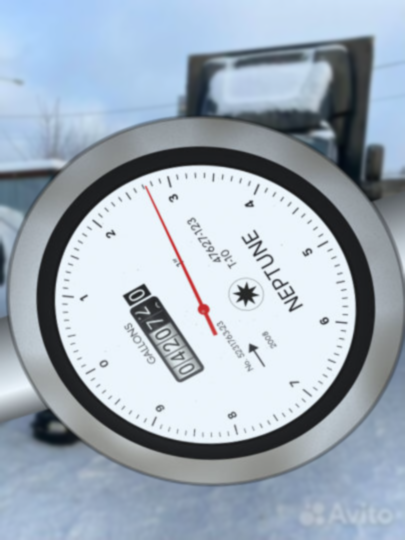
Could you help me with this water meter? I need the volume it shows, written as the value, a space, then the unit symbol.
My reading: 420722.7 gal
